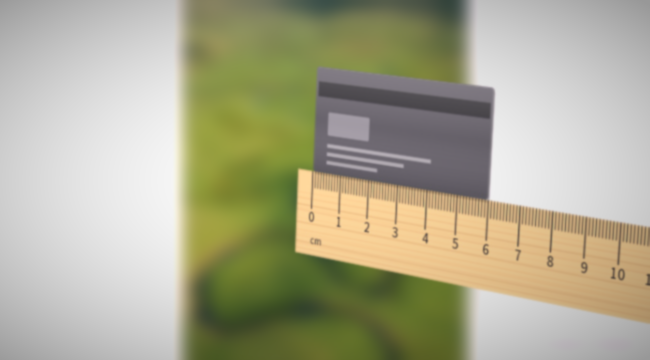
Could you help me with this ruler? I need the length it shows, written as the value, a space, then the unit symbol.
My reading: 6 cm
